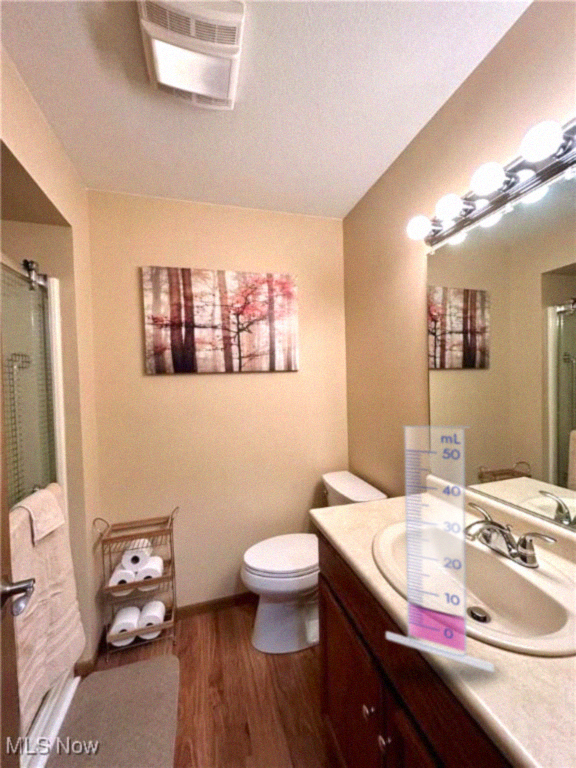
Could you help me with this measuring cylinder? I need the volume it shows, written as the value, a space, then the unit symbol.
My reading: 5 mL
